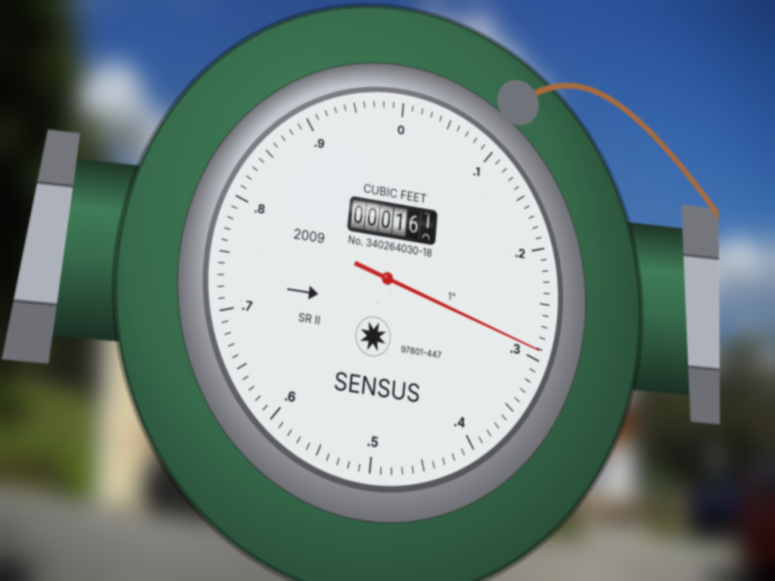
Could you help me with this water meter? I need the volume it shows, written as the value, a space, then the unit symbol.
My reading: 161.29 ft³
